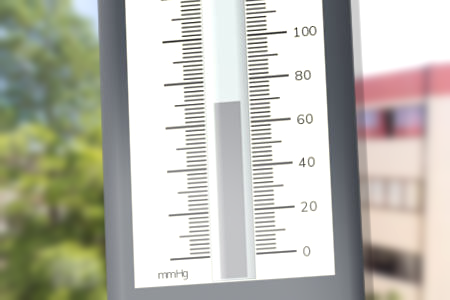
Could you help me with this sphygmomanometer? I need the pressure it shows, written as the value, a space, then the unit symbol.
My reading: 70 mmHg
